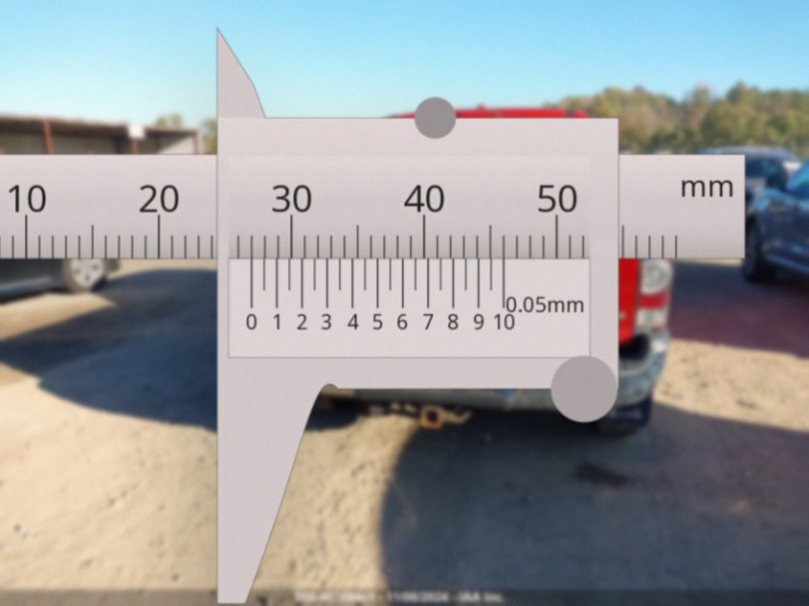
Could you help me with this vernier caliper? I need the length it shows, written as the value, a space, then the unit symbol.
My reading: 27.0 mm
